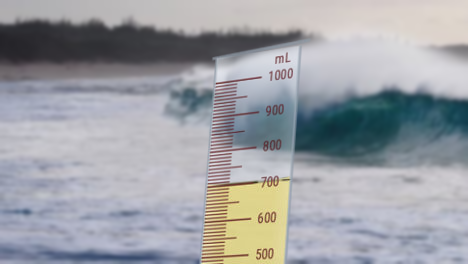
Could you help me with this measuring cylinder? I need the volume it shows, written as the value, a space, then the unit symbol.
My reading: 700 mL
